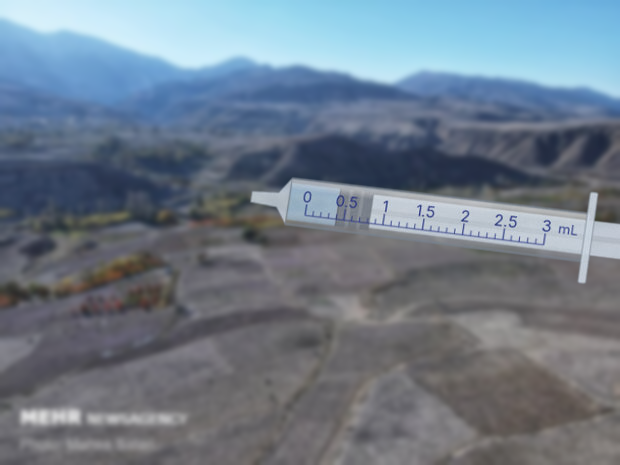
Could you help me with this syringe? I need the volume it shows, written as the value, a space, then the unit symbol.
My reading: 0.4 mL
